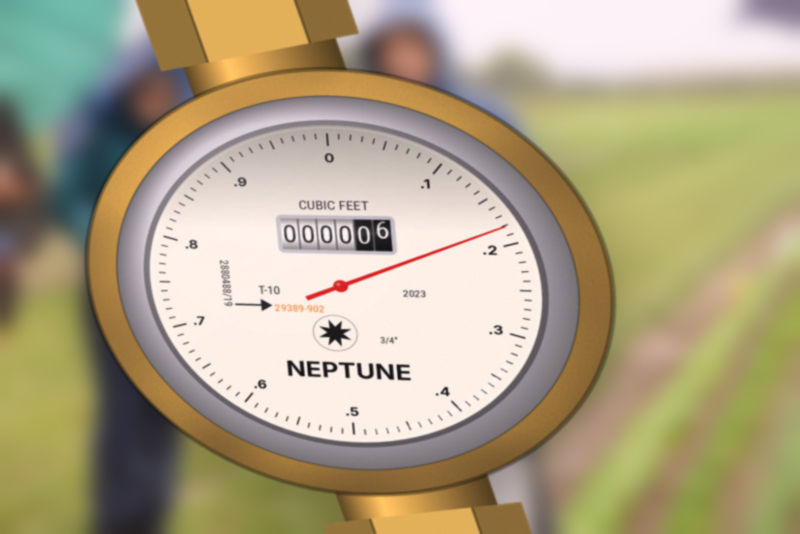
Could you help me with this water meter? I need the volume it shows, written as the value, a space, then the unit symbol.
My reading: 6.18 ft³
